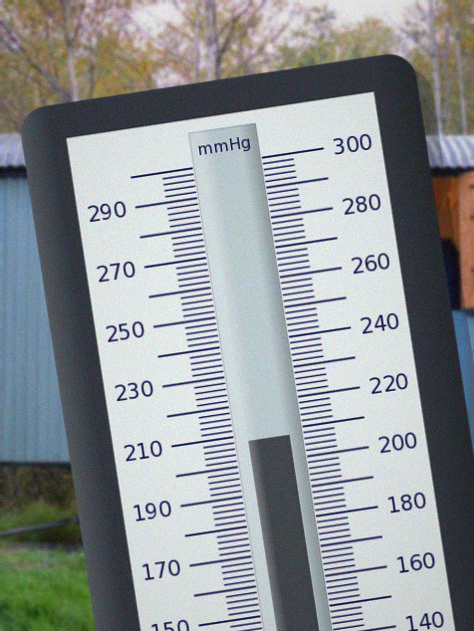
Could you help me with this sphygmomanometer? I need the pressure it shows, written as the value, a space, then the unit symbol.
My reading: 208 mmHg
